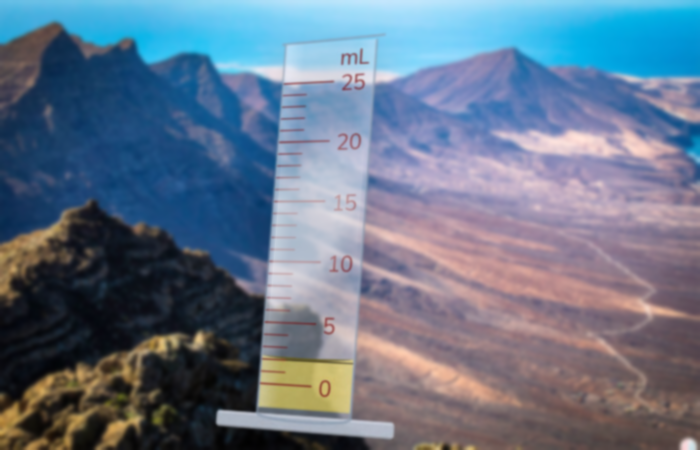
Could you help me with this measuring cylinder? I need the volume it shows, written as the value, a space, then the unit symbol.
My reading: 2 mL
